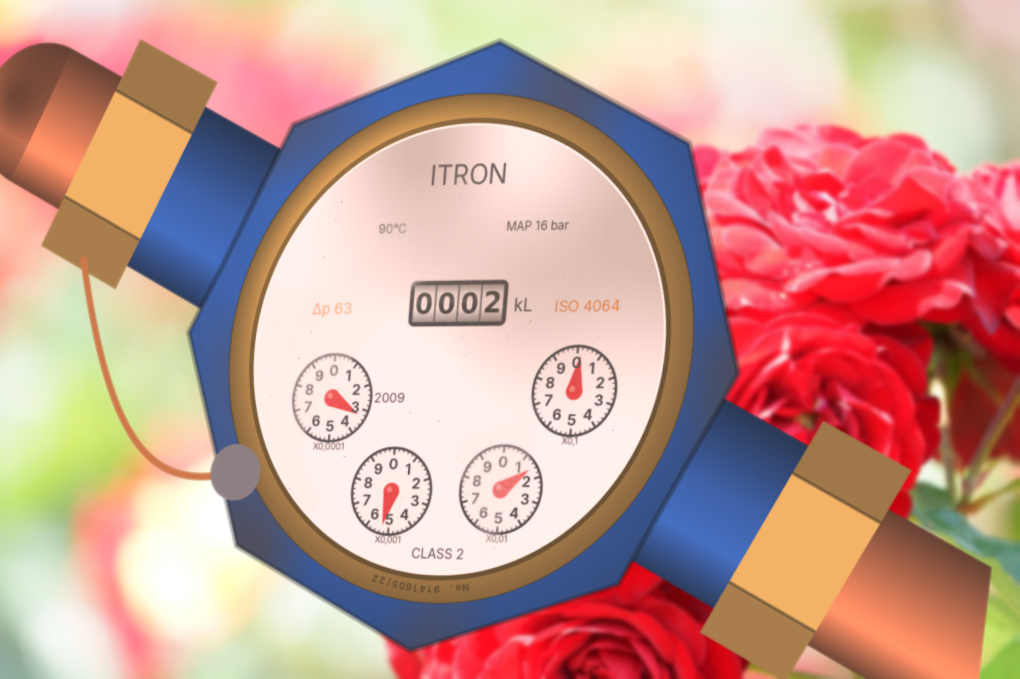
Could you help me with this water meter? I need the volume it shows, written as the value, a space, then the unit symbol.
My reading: 2.0153 kL
